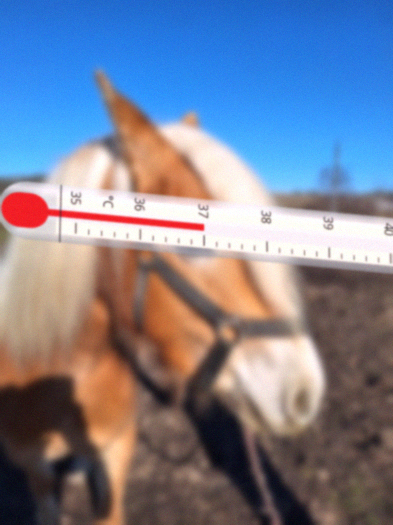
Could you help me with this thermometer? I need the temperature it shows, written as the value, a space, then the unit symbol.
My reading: 37 °C
